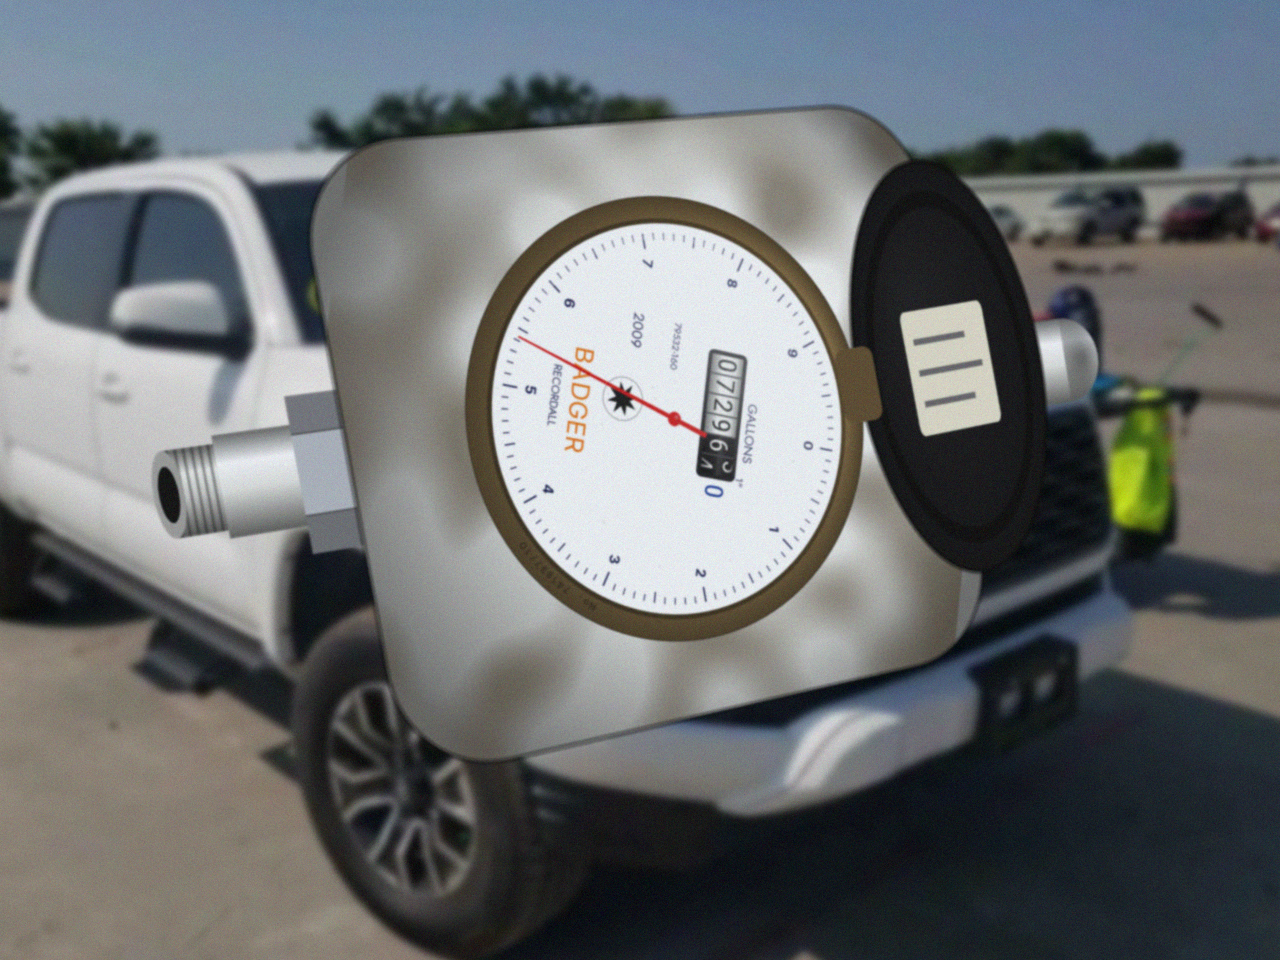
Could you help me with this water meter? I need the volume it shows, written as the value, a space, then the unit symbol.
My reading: 729635.4 gal
